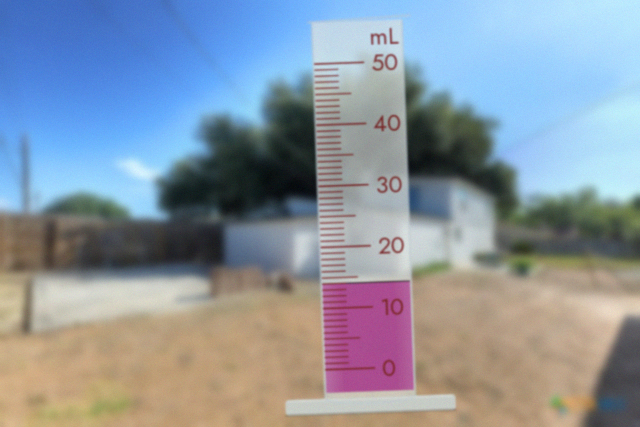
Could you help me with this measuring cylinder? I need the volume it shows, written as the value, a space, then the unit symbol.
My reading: 14 mL
